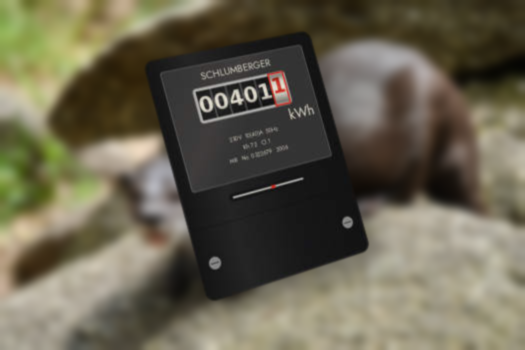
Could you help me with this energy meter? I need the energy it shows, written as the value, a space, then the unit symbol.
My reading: 401.1 kWh
